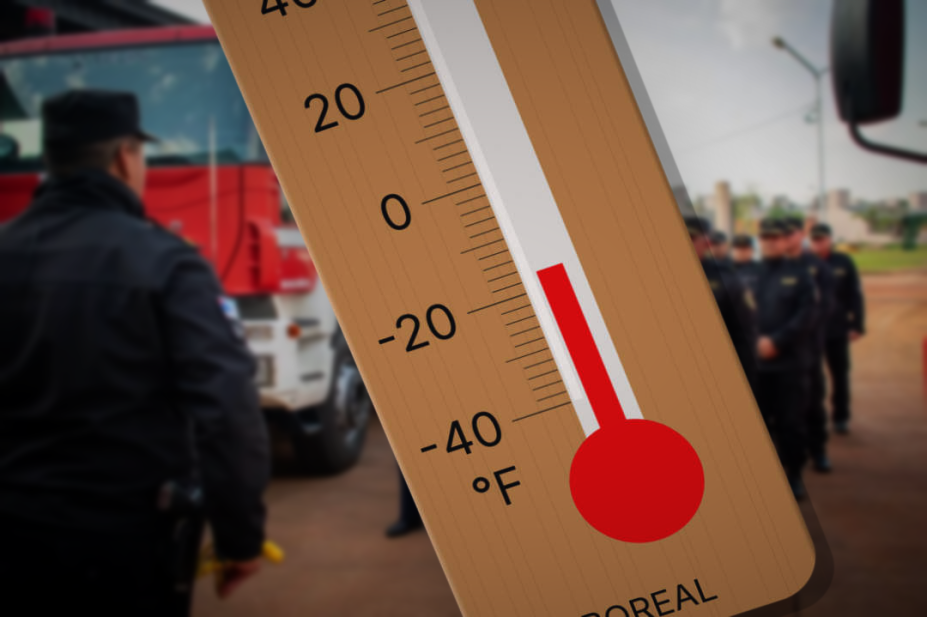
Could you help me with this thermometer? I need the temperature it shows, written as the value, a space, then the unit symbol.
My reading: -17 °F
